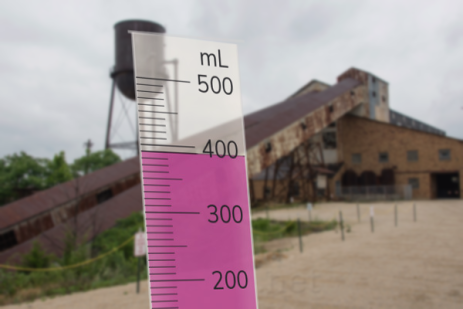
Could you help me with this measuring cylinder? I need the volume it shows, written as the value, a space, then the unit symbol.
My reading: 390 mL
